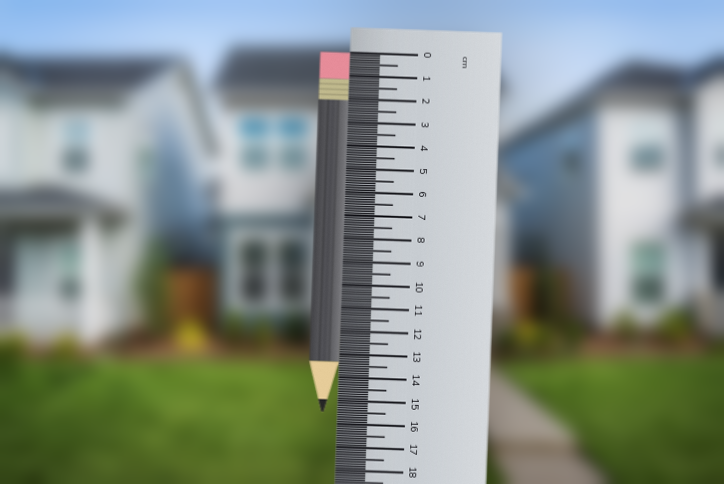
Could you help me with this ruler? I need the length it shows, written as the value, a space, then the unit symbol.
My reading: 15.5 cm
